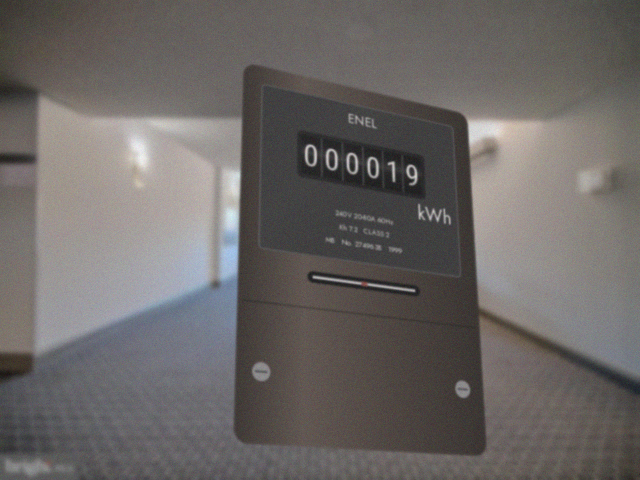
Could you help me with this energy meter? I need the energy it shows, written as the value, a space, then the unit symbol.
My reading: 19 kWh
